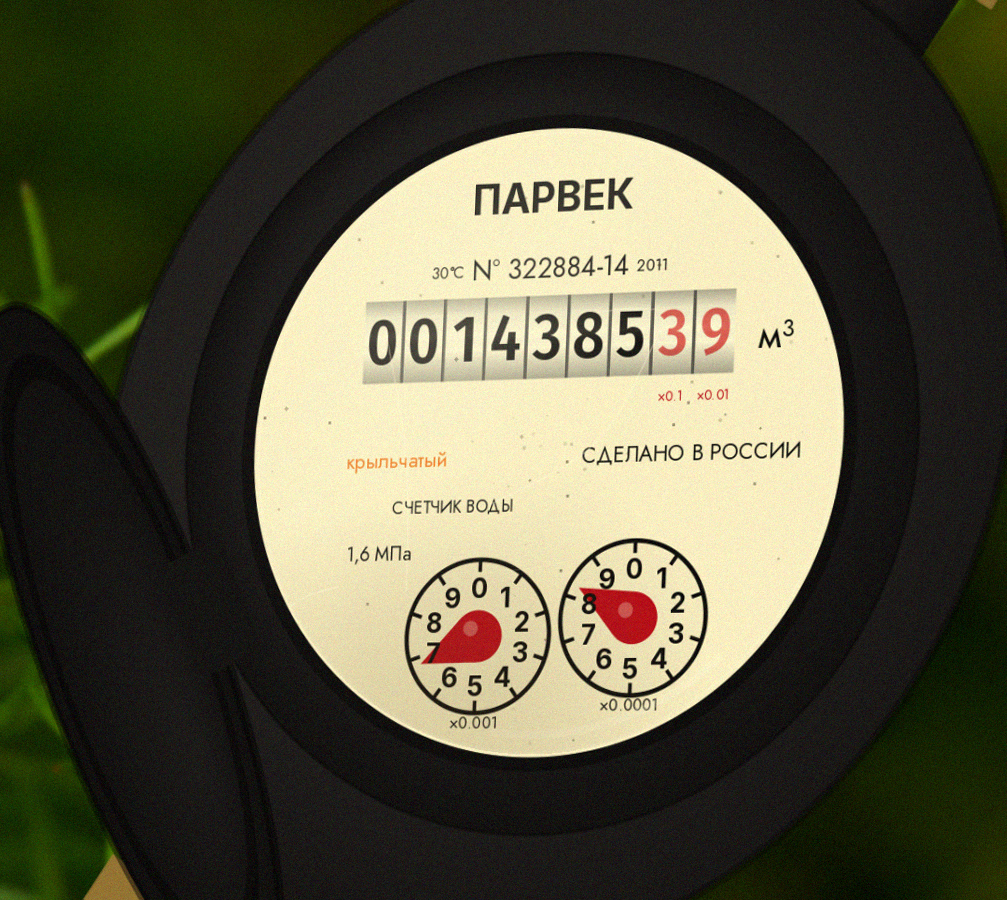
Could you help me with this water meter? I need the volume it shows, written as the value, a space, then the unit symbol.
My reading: 14385.3968 m³
